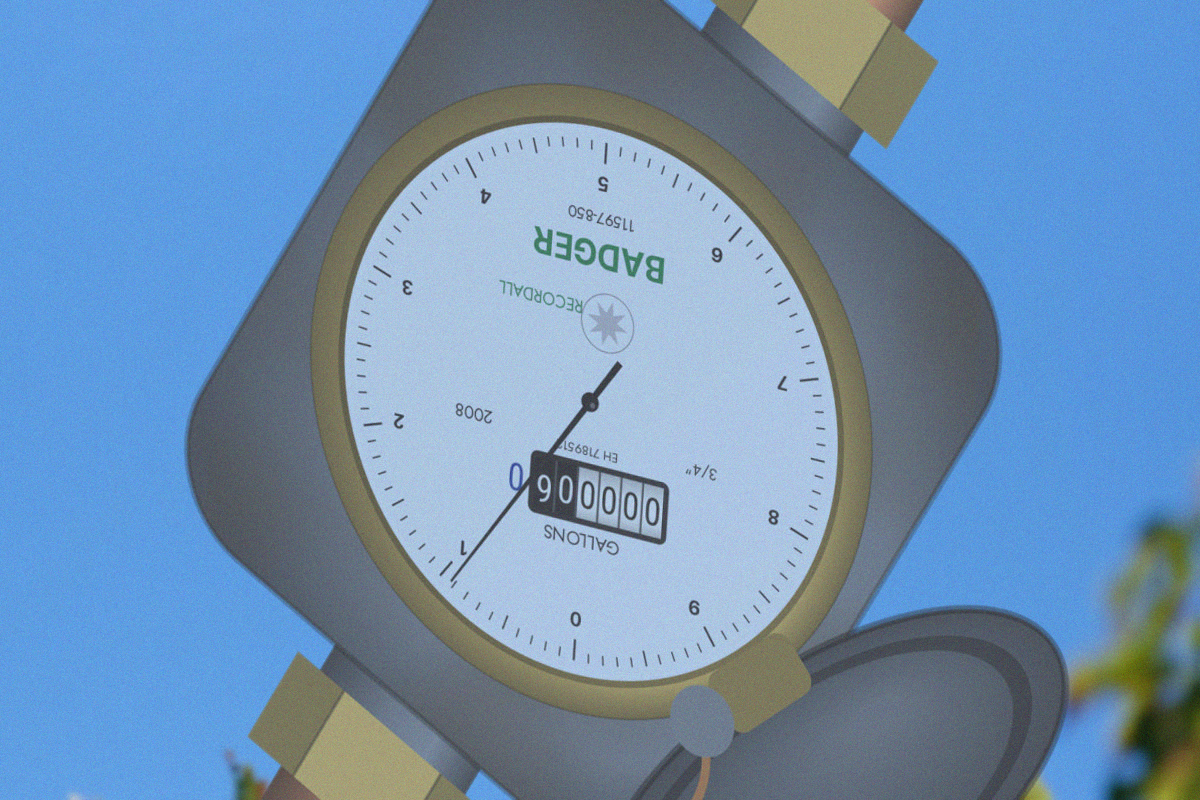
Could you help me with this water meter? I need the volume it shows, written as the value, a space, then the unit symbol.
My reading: 60.9 gal
